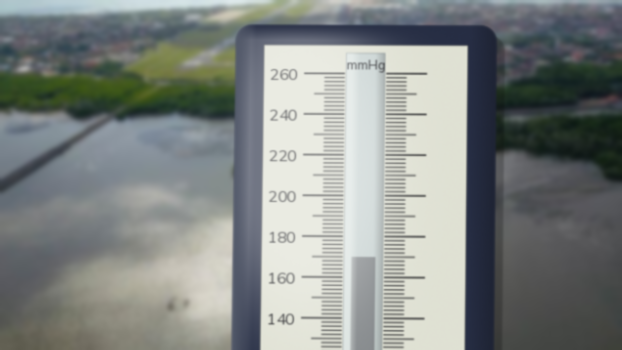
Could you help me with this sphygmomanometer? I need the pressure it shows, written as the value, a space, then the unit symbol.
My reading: 170 mmHg
